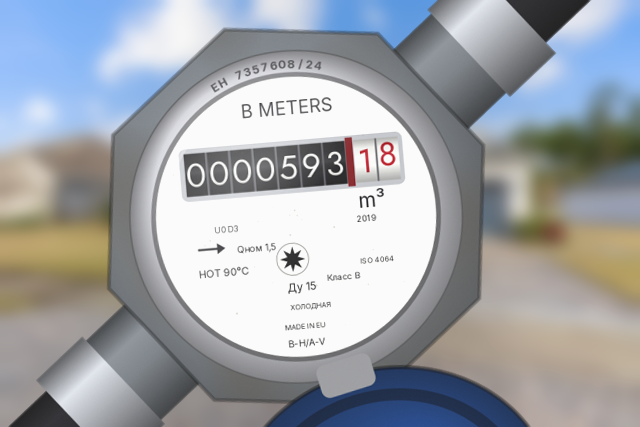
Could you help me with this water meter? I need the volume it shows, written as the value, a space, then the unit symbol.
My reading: 593.18 m³
